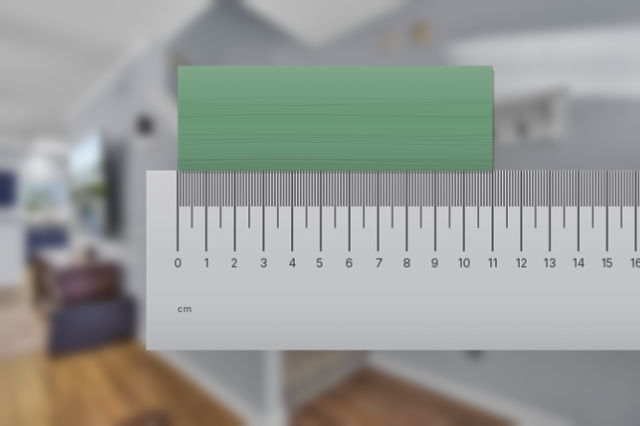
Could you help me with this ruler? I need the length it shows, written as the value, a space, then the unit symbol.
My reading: 11 cm
